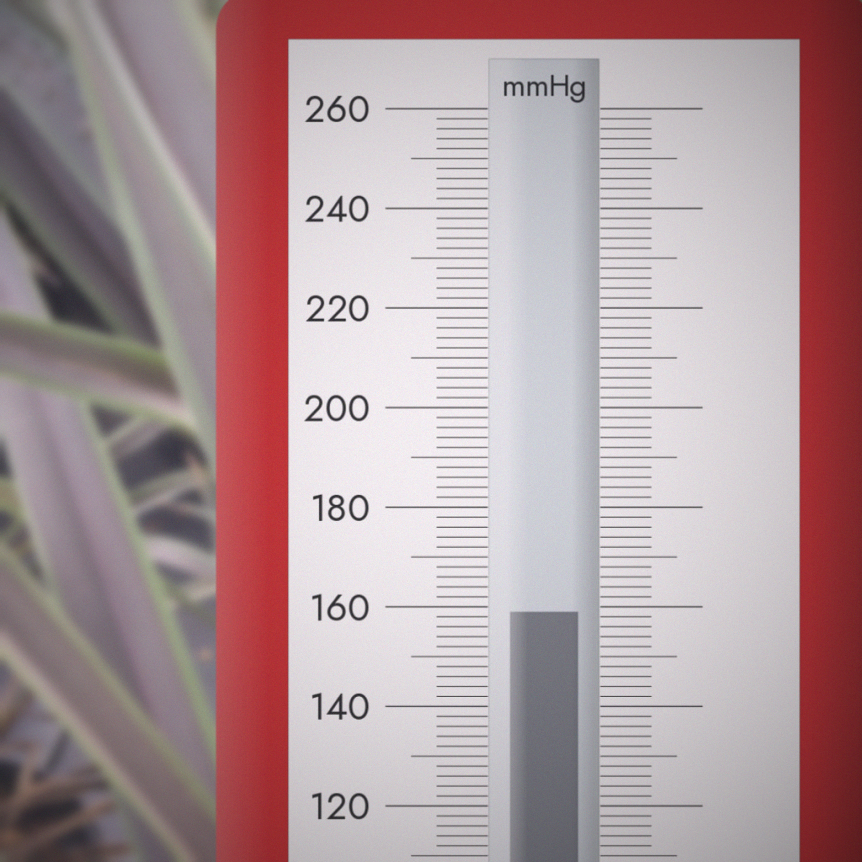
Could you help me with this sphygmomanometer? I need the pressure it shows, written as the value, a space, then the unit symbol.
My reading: 159 mmHg
